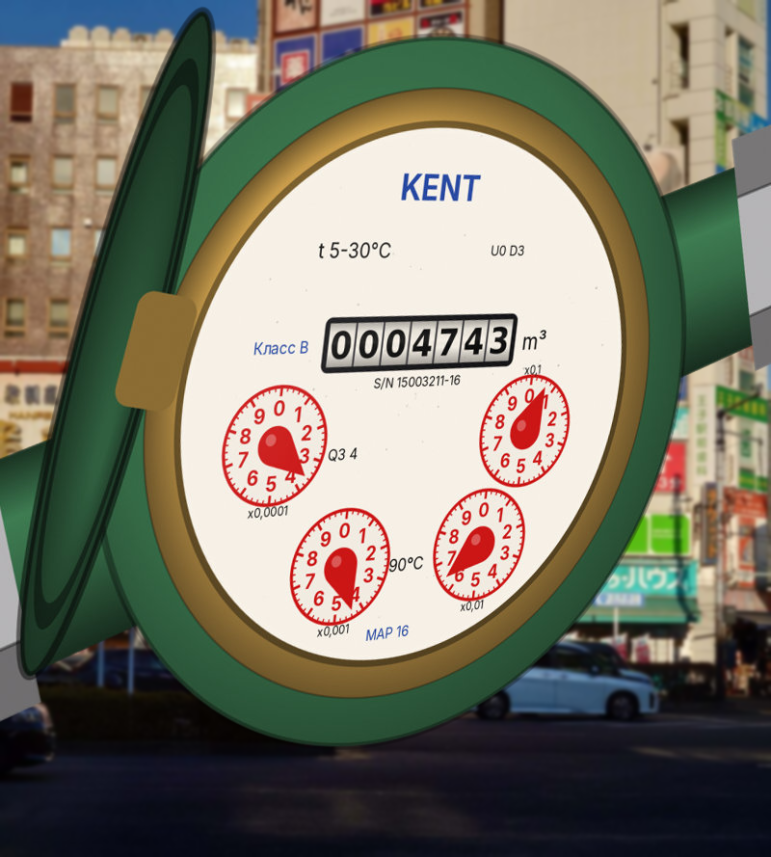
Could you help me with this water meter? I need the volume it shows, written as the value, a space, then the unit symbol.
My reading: 4743.0643 m³
